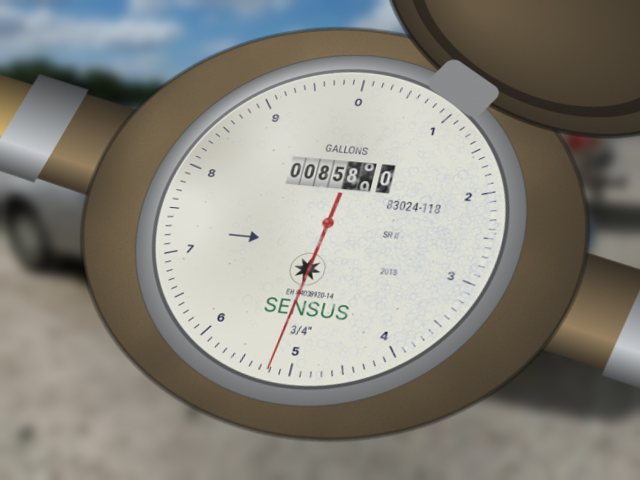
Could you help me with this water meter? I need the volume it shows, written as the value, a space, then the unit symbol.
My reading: 85885.2 gal
